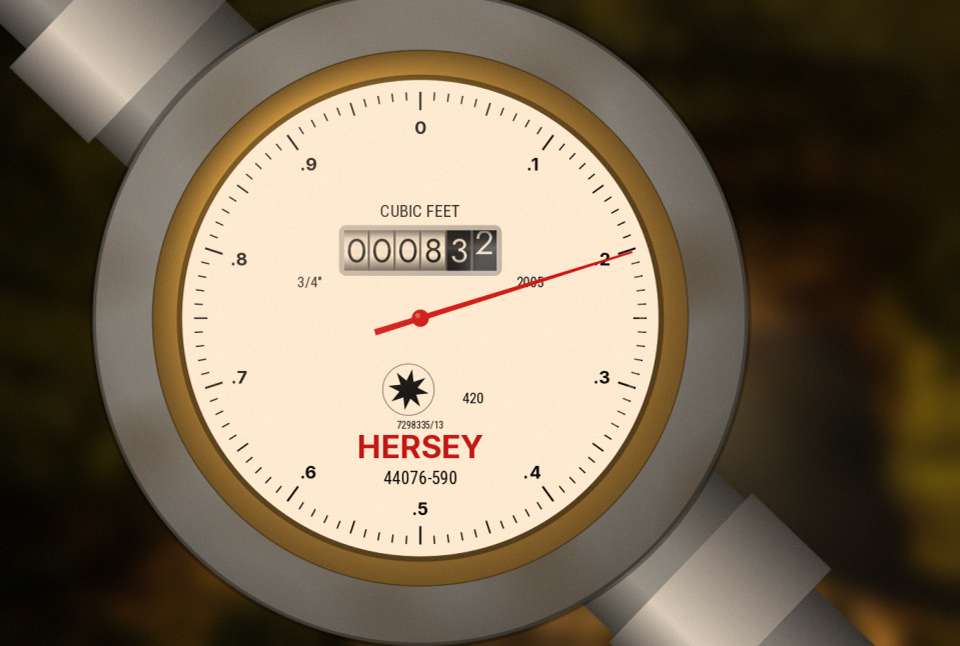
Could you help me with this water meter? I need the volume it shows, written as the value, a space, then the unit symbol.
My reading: 832.20 ft³
